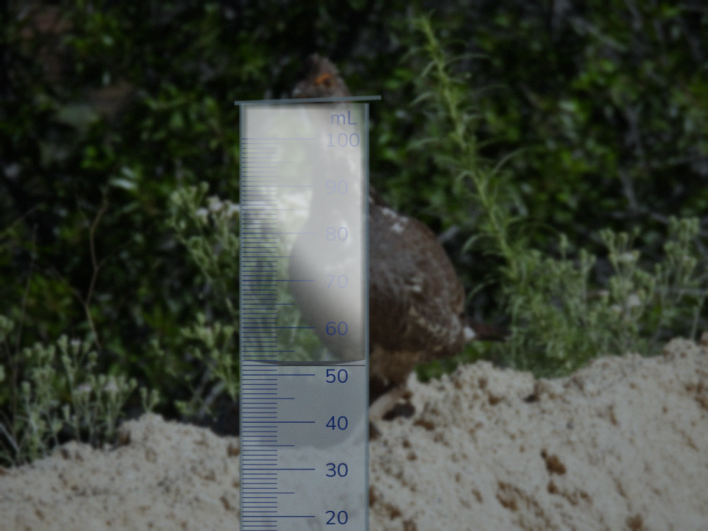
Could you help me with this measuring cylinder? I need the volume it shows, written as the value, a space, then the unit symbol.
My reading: 52 mL
